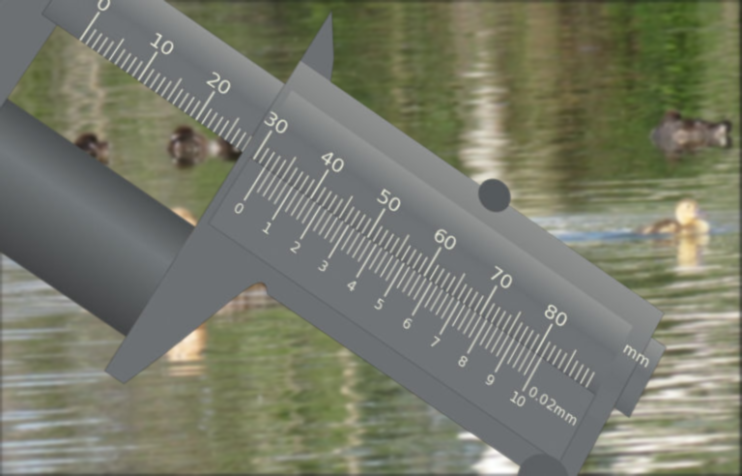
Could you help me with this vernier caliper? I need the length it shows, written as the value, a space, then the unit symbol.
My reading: 32.0 mm
